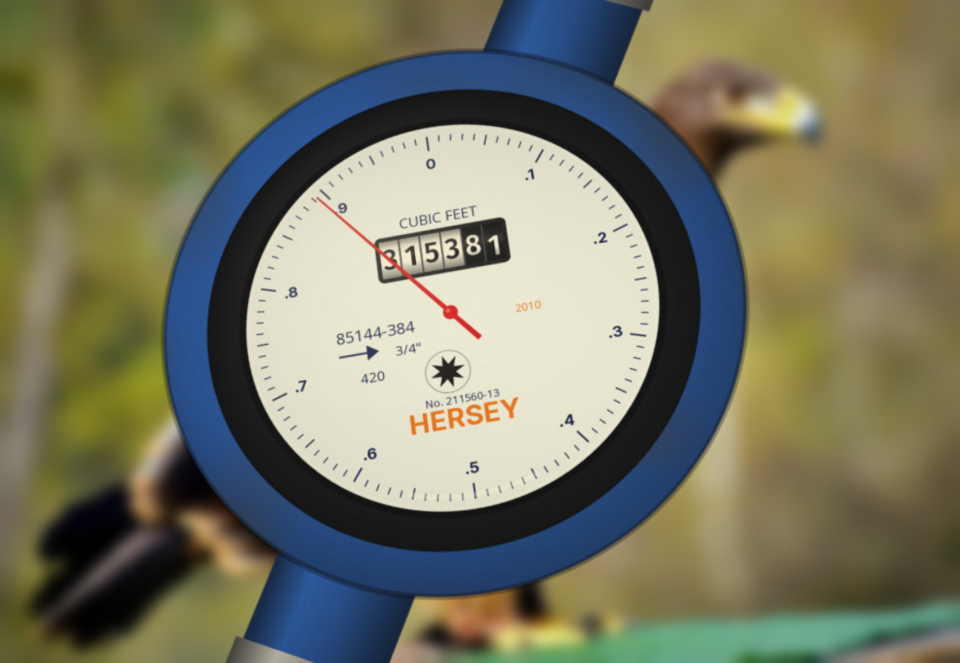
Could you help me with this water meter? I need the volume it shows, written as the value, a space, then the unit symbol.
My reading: 315380.89 ft³
